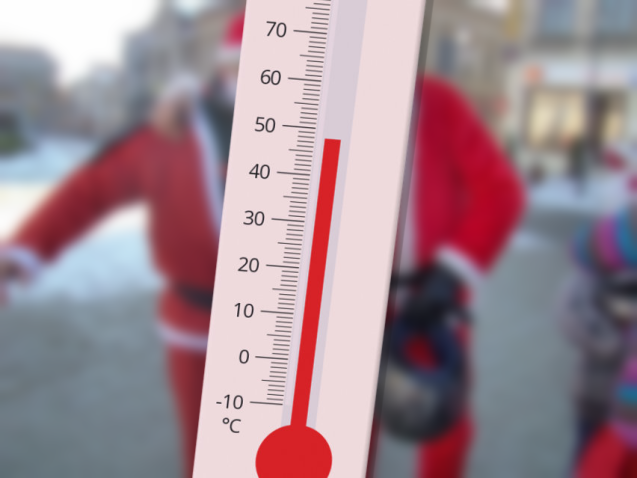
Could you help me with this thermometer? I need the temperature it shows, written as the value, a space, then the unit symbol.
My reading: 48 °C
